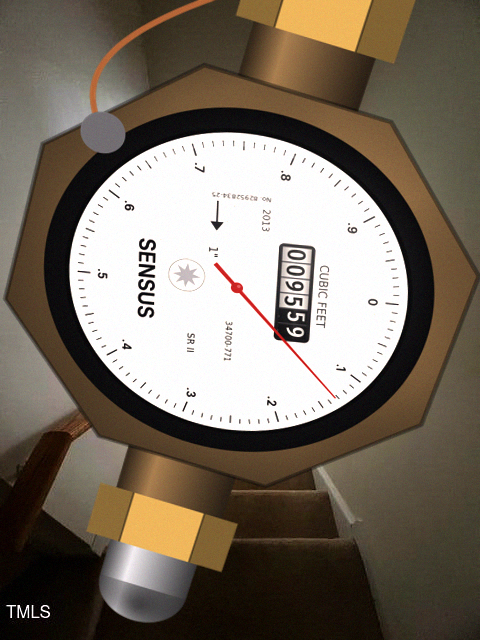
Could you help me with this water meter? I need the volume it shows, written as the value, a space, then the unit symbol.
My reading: 9559.13 ft³
